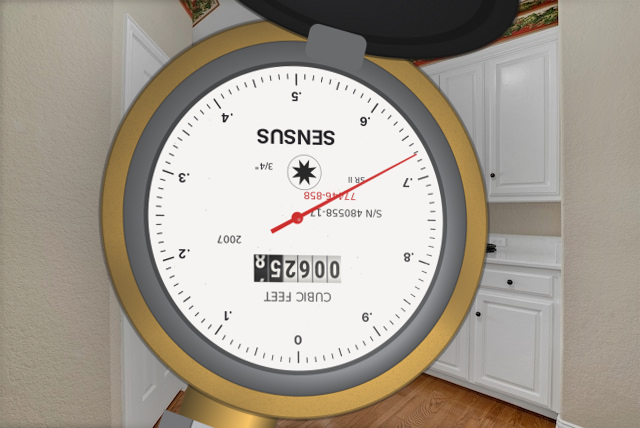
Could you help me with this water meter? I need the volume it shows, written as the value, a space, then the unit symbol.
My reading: 6257.67 ft³
